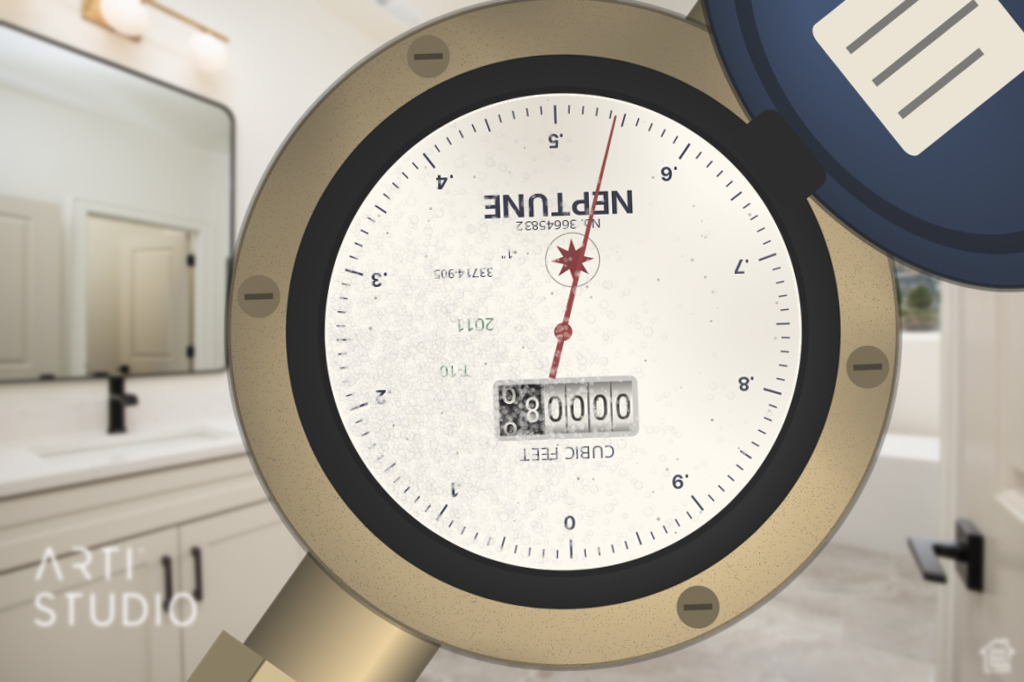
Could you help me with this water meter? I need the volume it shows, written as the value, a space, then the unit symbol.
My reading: 88.54 ft³
